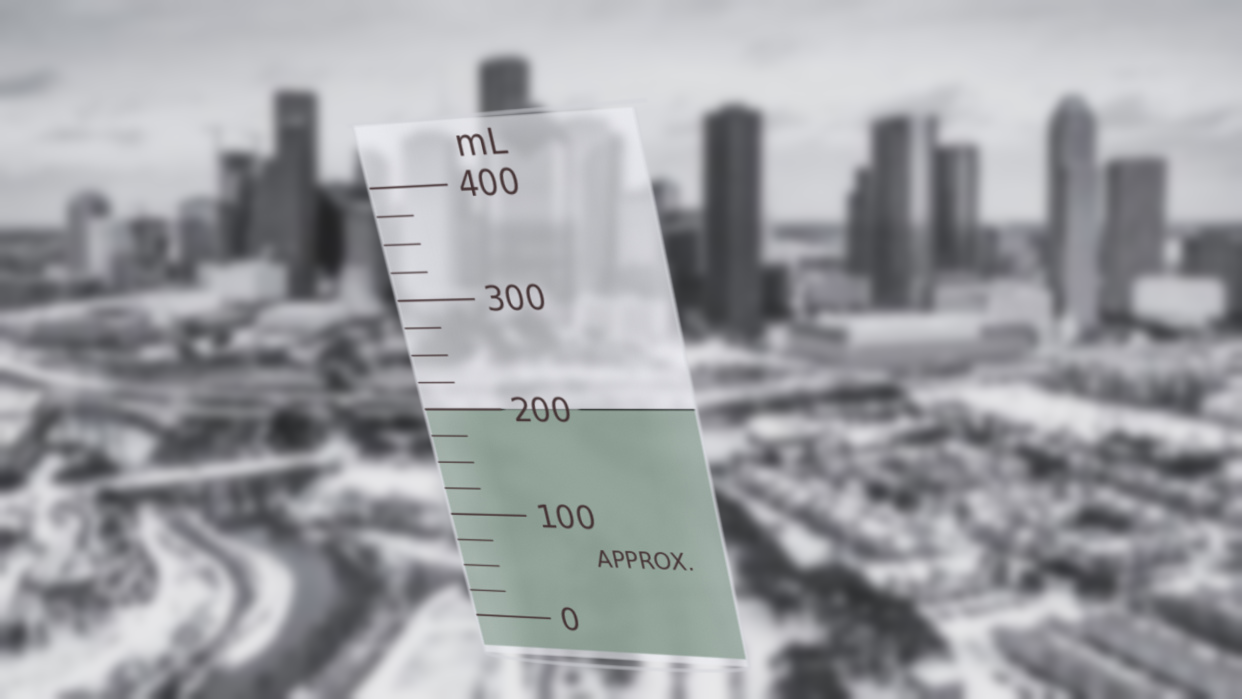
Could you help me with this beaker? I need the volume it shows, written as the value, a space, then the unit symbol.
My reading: 200 mL
